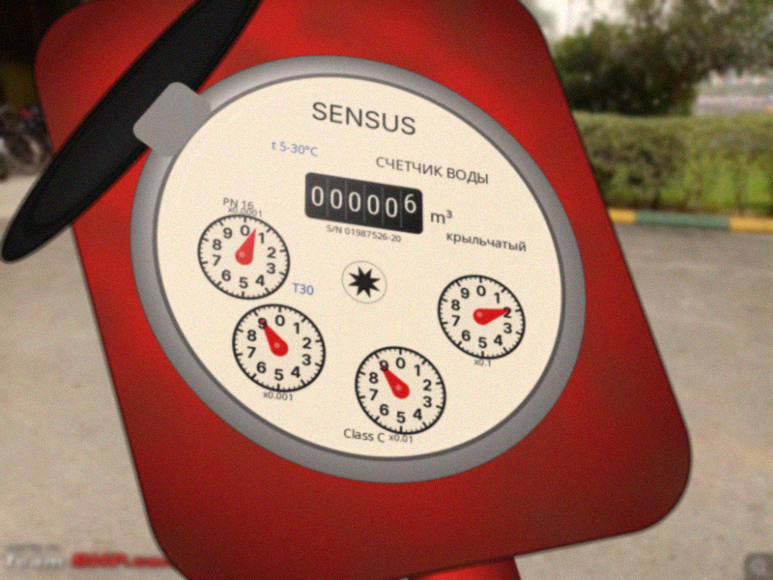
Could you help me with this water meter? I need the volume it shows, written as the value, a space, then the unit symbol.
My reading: 6.1890 m³
